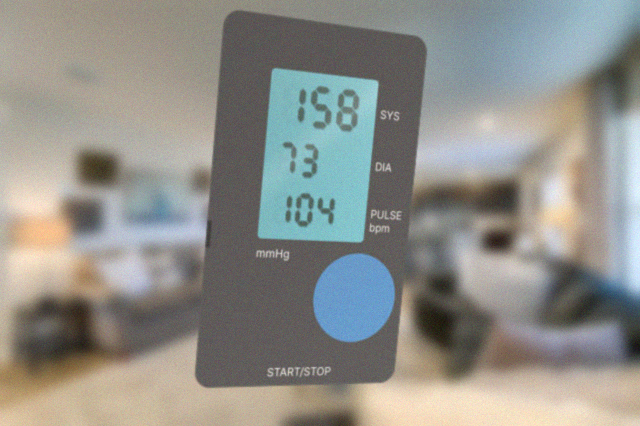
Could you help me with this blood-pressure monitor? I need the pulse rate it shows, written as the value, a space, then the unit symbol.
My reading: 104 bpm
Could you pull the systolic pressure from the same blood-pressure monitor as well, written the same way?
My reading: 158 mmHg
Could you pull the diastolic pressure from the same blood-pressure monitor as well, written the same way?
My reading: 73 mmHg
